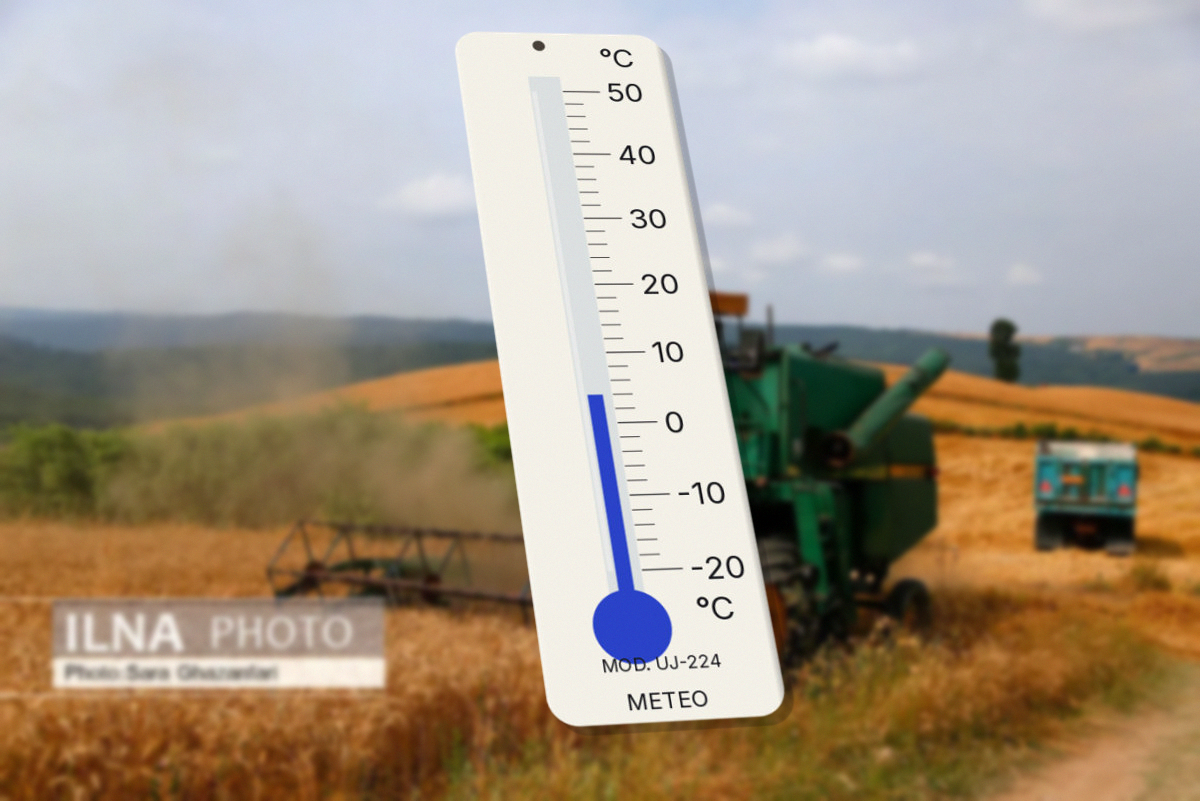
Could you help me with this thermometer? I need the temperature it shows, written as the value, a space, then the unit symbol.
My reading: 4 °C
